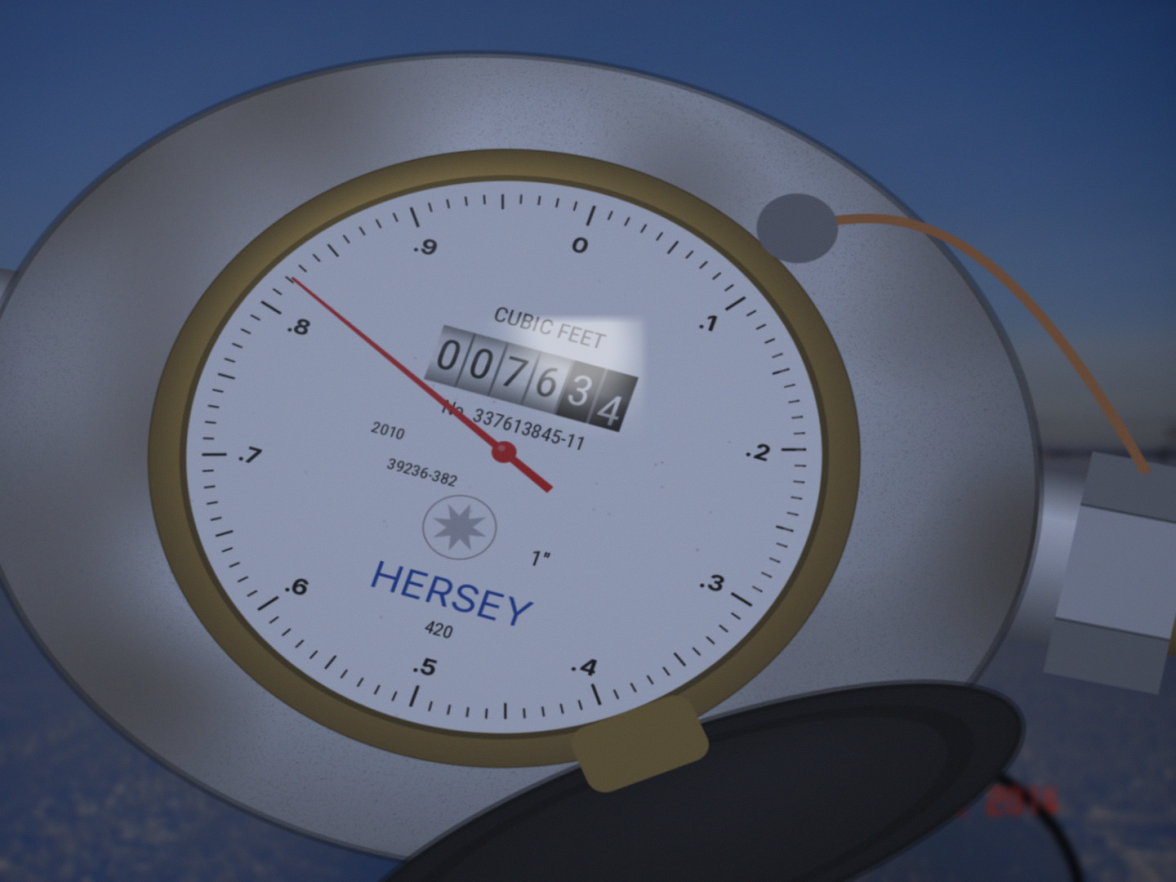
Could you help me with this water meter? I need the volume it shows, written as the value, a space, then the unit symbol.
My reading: 7633.82 ft³
